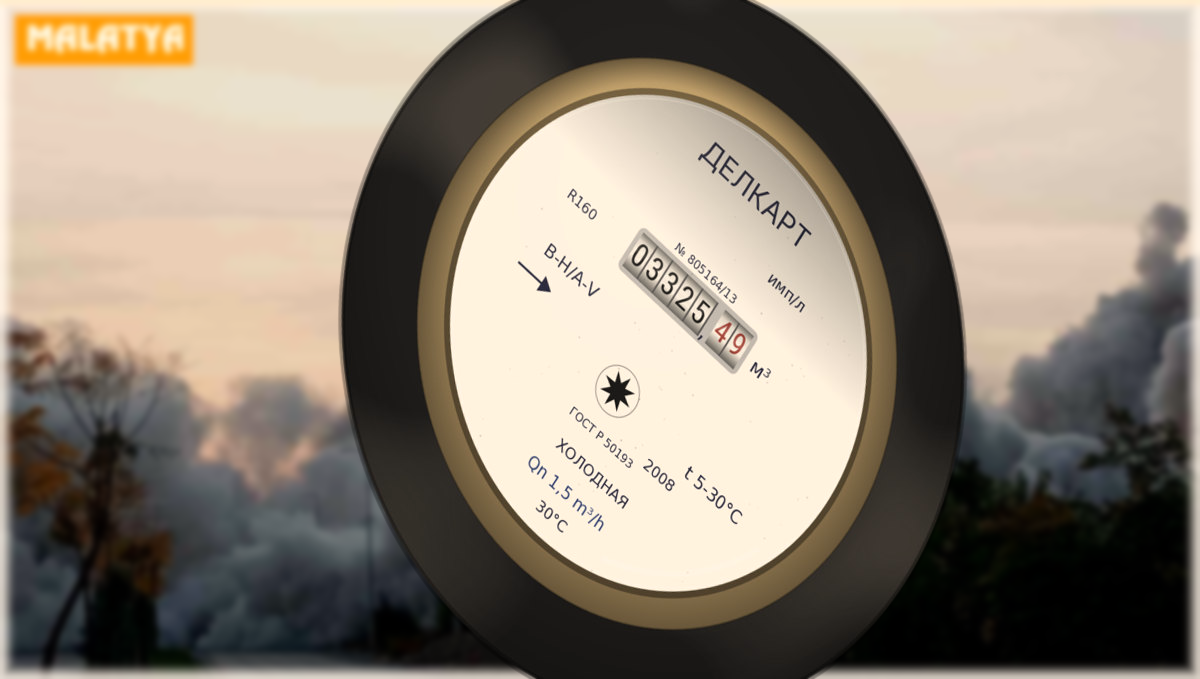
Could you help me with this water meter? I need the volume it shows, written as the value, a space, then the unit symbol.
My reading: 3325.49 m³
